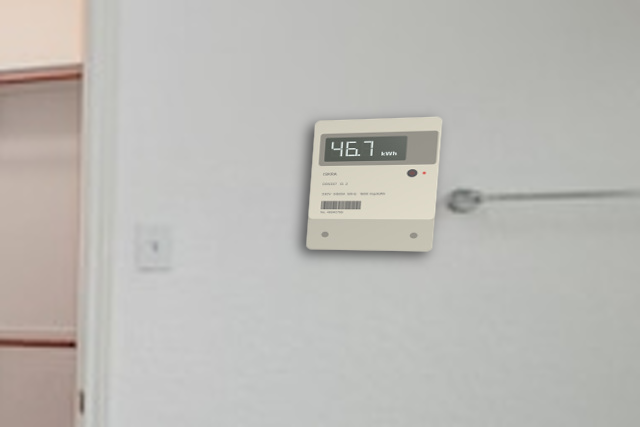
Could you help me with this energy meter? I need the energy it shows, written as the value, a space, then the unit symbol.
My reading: 46.7 kWh
